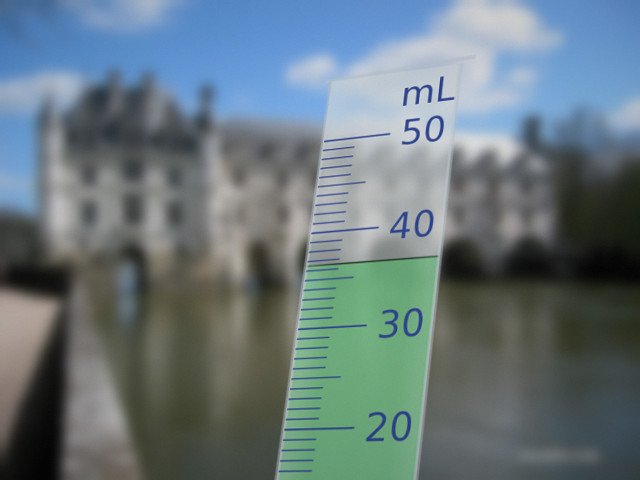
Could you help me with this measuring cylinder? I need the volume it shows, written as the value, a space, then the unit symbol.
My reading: 36.5 mL
